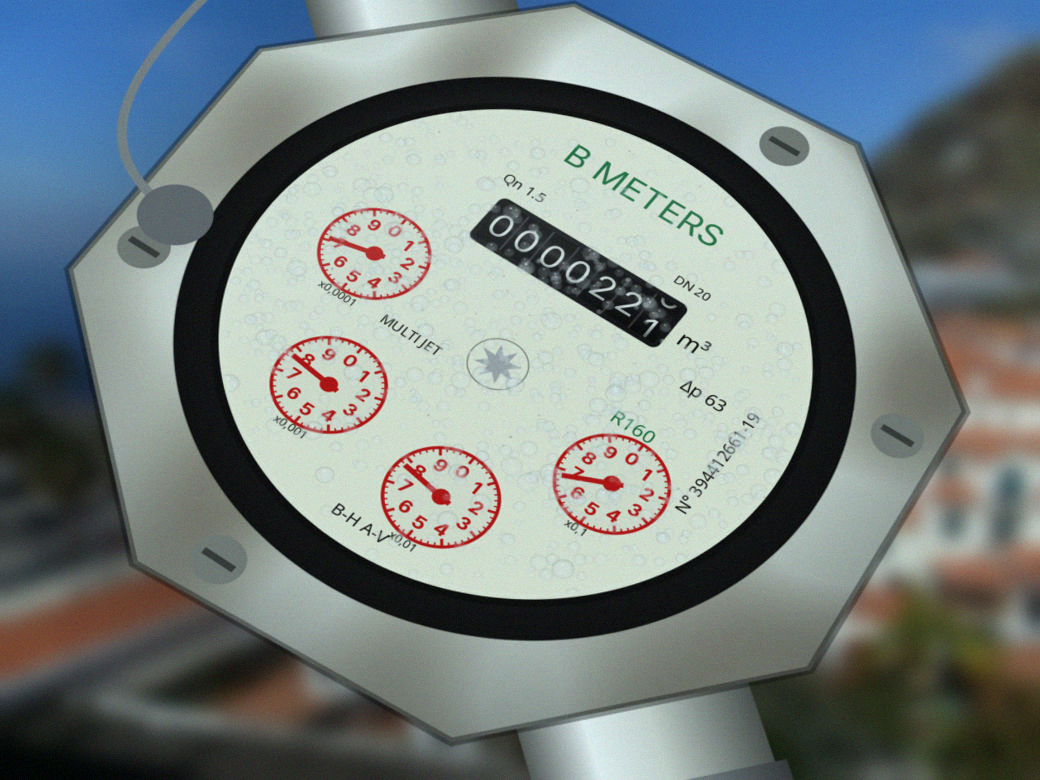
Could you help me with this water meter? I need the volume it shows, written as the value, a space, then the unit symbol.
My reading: 220.6777 m³
